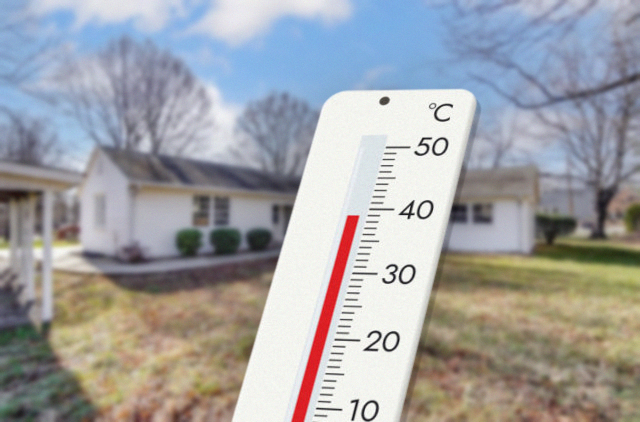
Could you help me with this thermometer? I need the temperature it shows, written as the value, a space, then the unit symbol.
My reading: 39 °C
